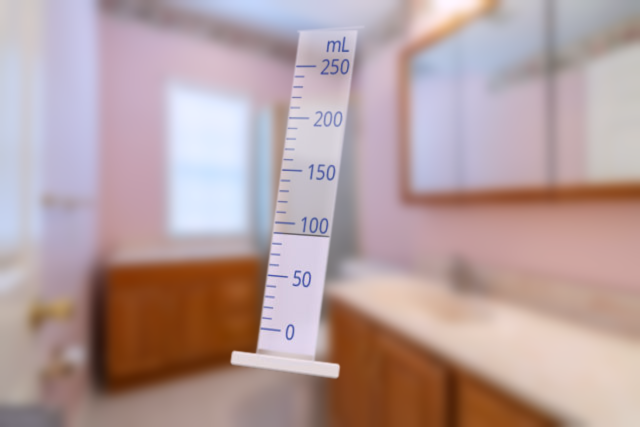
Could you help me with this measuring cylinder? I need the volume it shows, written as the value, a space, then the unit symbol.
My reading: 90 mL
